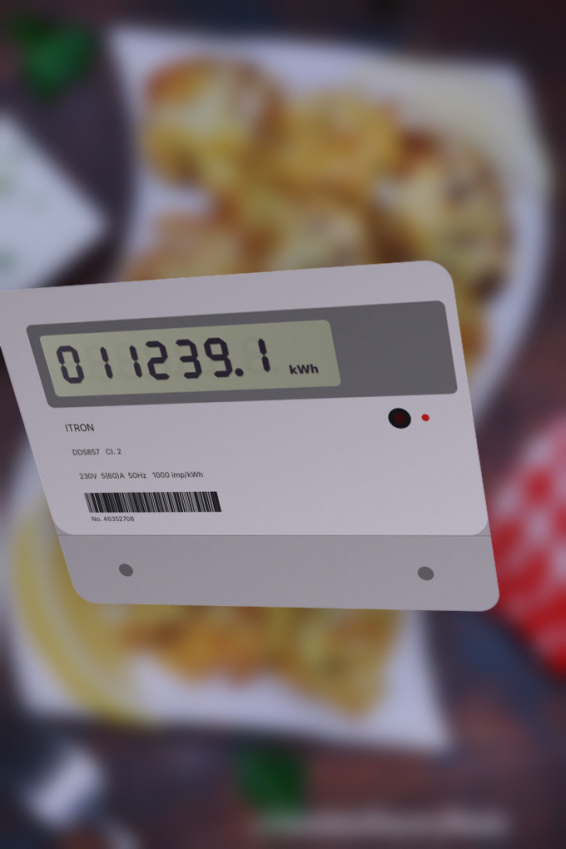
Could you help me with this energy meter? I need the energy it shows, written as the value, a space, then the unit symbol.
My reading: 11239.1 kWh
